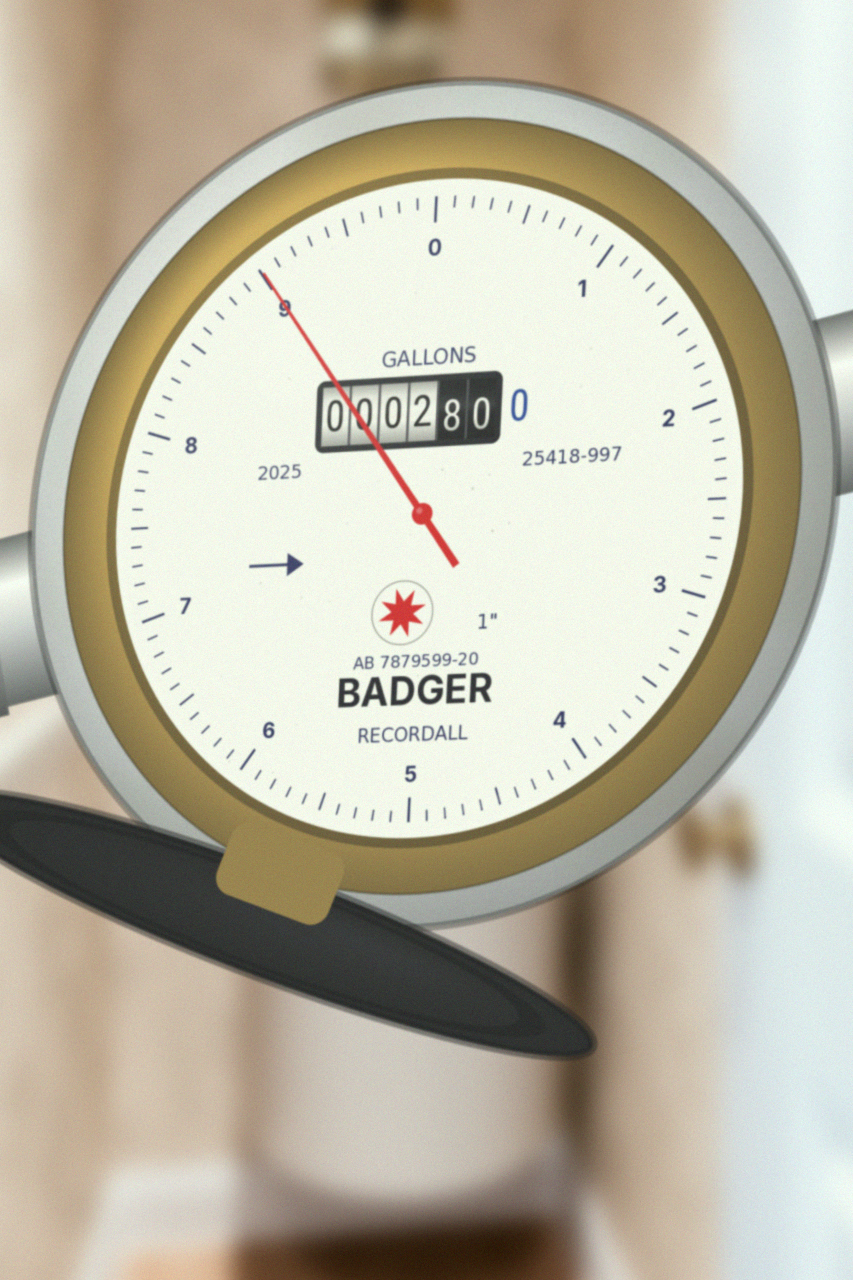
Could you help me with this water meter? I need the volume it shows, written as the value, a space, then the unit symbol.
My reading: 2799.0 gal
